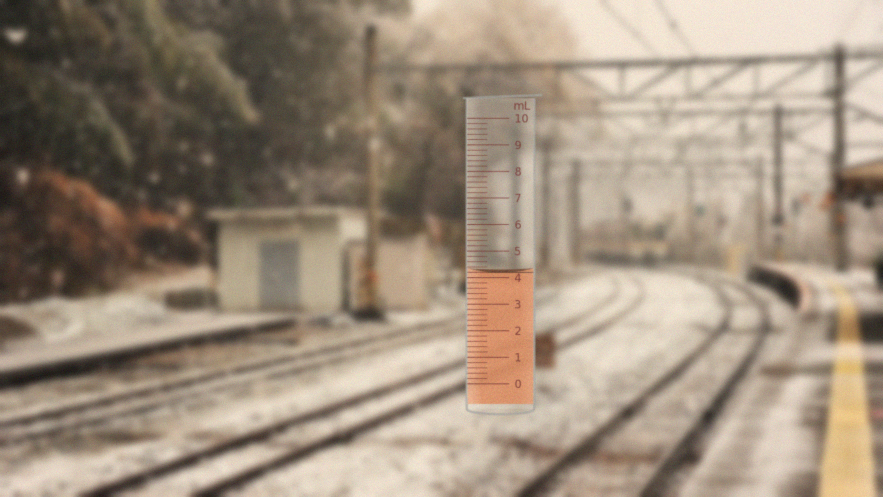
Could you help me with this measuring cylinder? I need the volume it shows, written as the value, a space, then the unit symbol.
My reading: 4.2 mL
